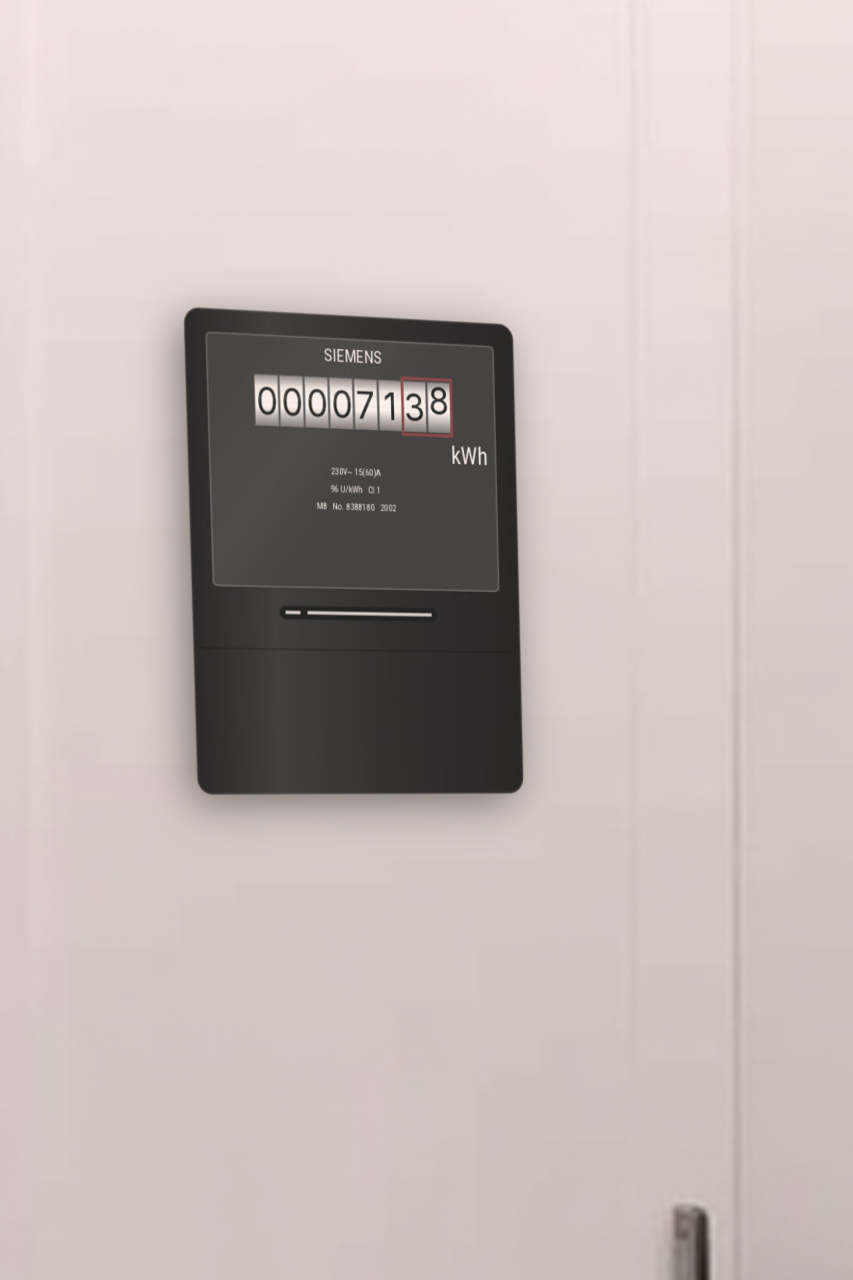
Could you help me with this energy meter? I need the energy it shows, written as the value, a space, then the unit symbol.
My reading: 71.38 kWh
